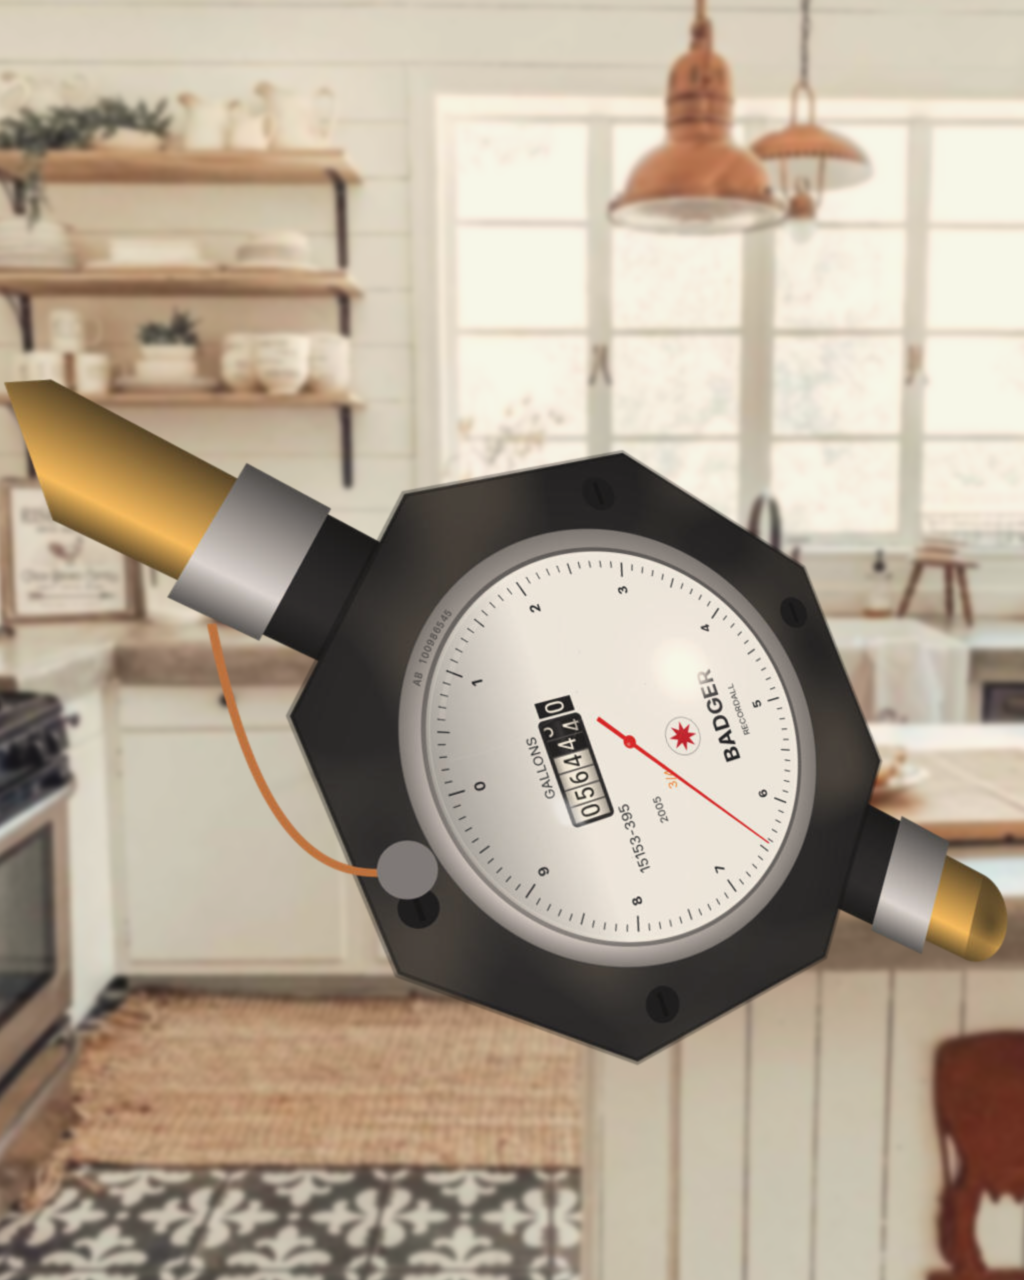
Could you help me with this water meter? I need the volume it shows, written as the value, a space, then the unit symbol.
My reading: 564436.4 gal
